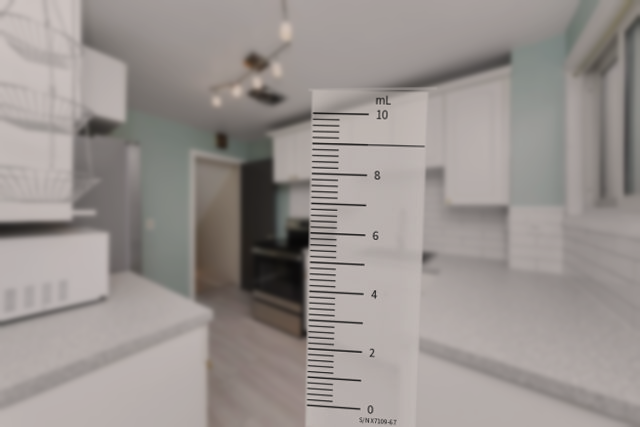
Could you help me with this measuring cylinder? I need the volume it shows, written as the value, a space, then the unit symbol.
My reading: 9 mL
